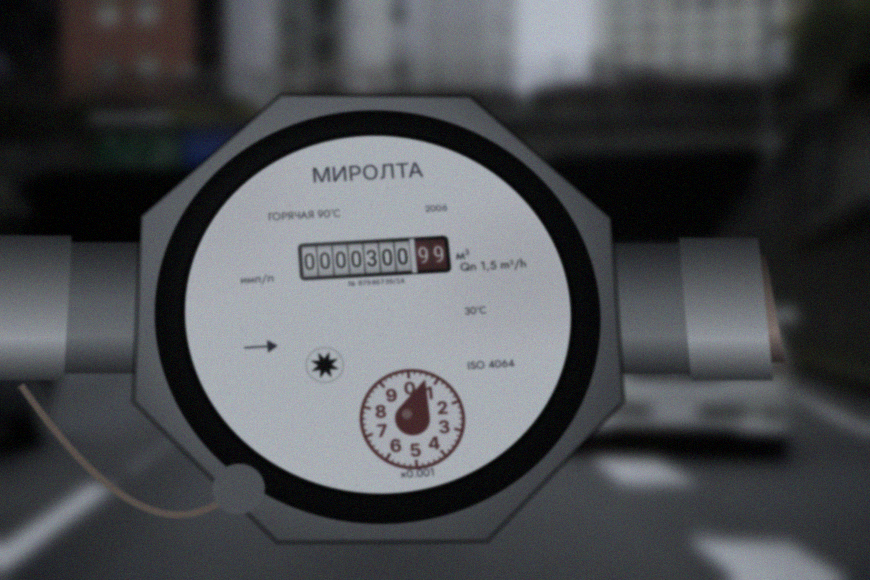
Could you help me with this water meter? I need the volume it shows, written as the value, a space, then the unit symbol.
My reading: 300.990 m³
